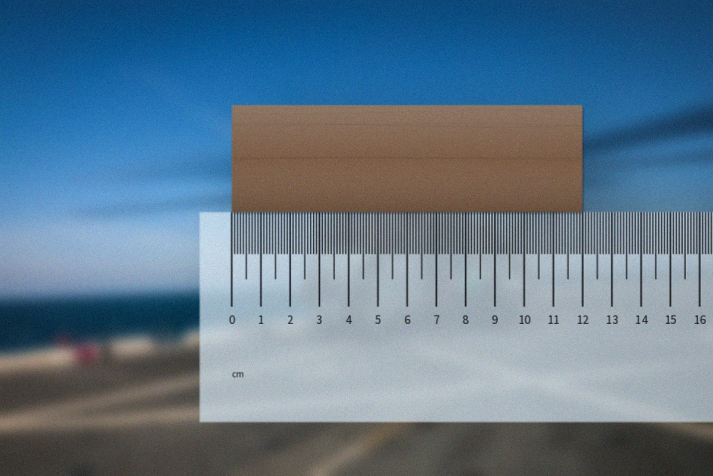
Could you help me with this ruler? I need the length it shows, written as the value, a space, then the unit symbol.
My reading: 12 cm
